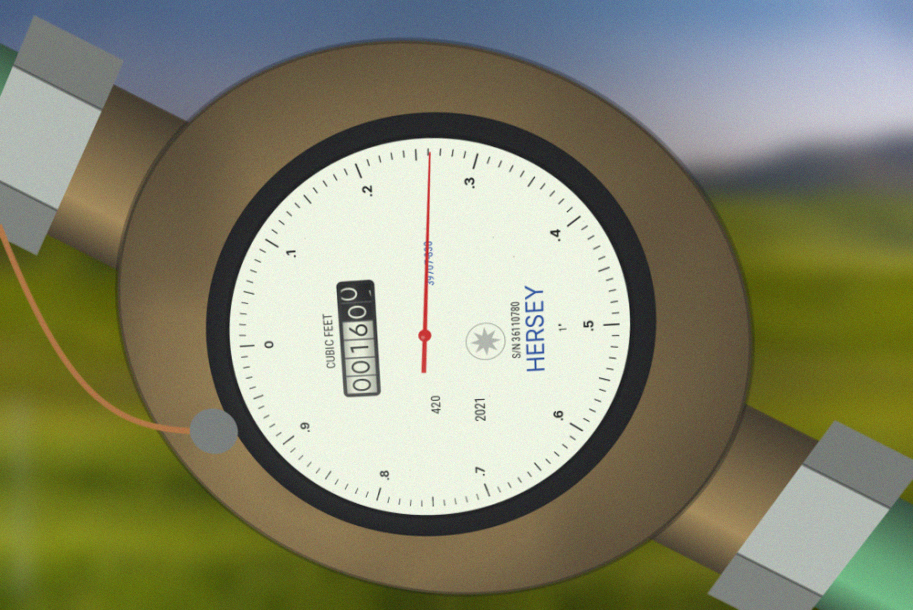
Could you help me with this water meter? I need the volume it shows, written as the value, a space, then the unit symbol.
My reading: 1600.26 ft³
